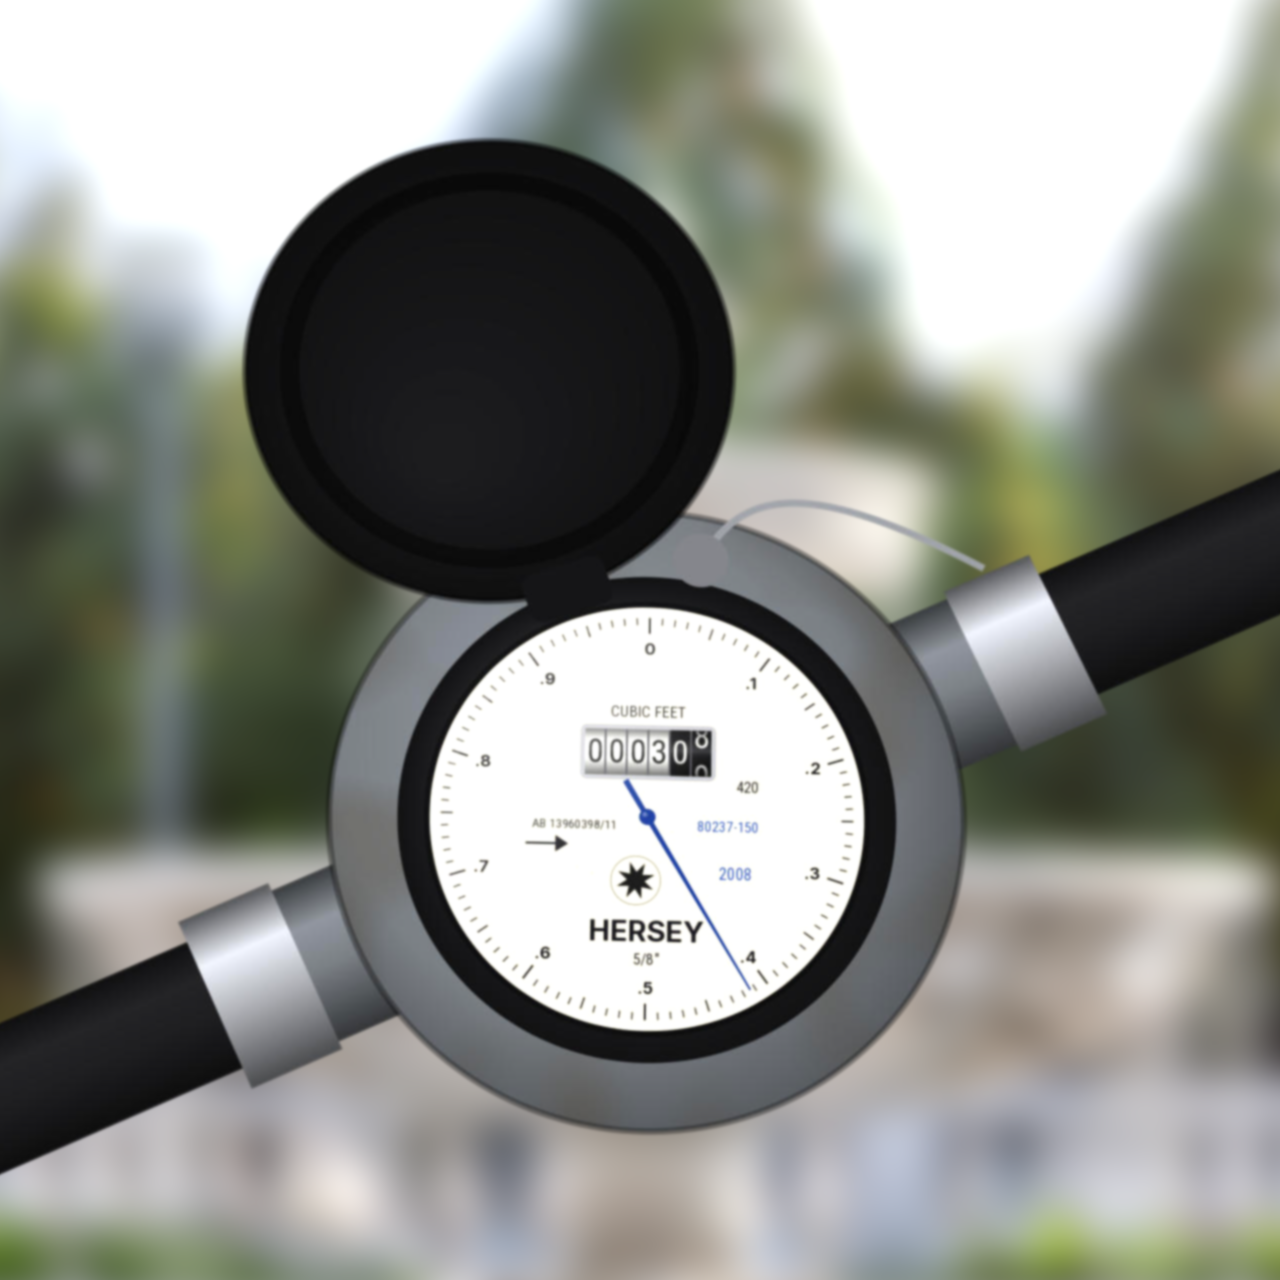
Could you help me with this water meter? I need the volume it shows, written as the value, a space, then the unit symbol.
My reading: 308.41 ft³
